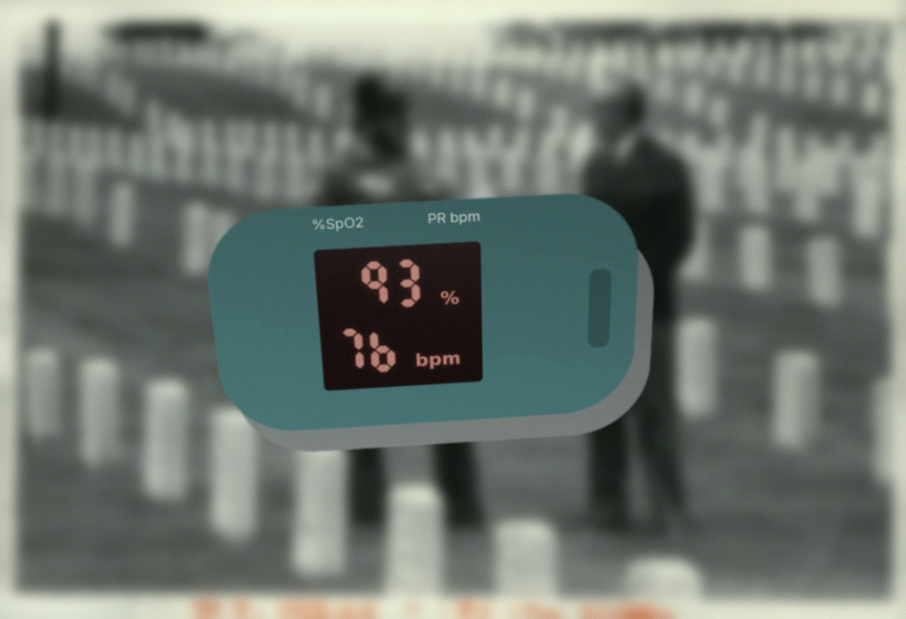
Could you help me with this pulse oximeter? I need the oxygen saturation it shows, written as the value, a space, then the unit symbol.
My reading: 93 %
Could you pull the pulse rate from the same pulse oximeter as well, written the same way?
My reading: 76 bpm
